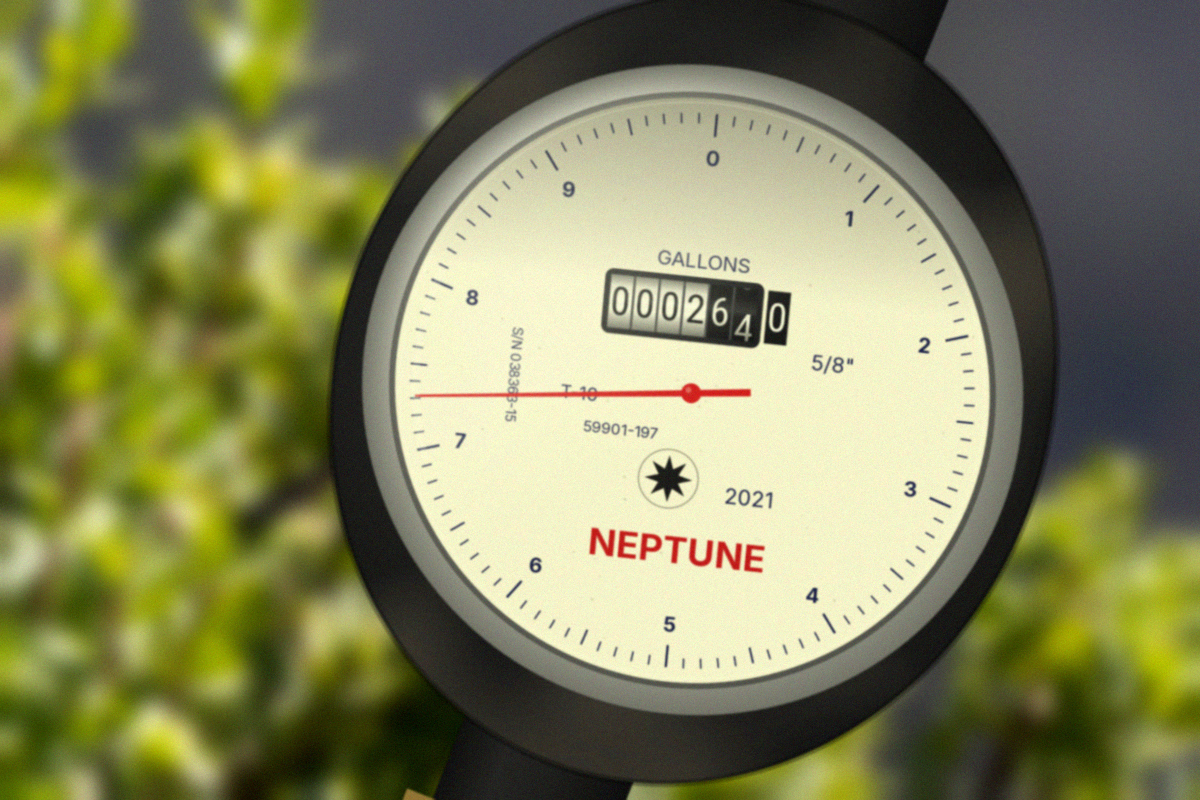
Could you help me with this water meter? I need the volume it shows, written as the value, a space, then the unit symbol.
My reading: 2637.3 gal
